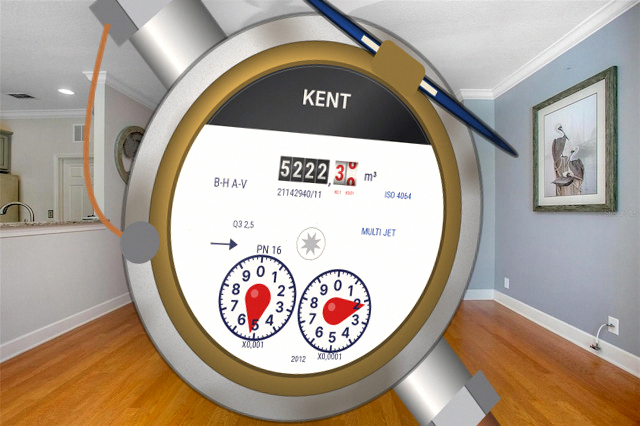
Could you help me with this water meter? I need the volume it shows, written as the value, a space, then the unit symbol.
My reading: 5222.3852 m³
